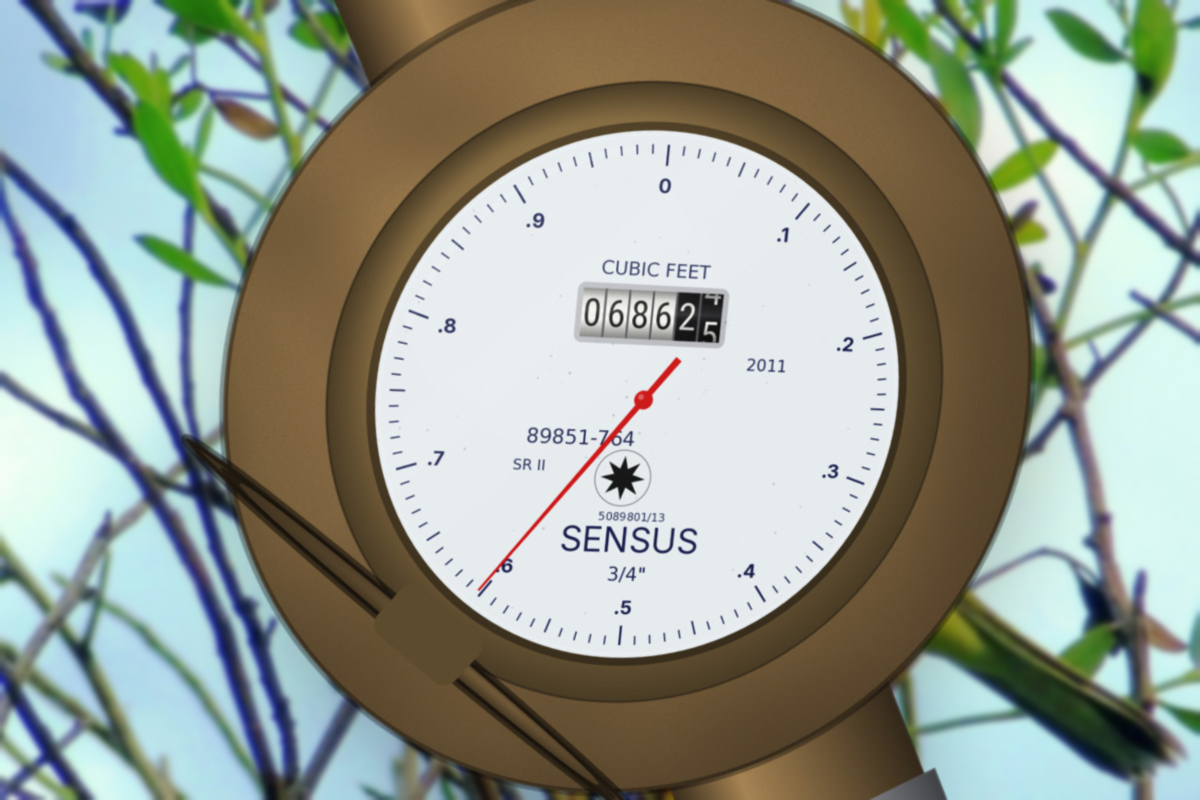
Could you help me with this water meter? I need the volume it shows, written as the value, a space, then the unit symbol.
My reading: 68624.60 ft³
